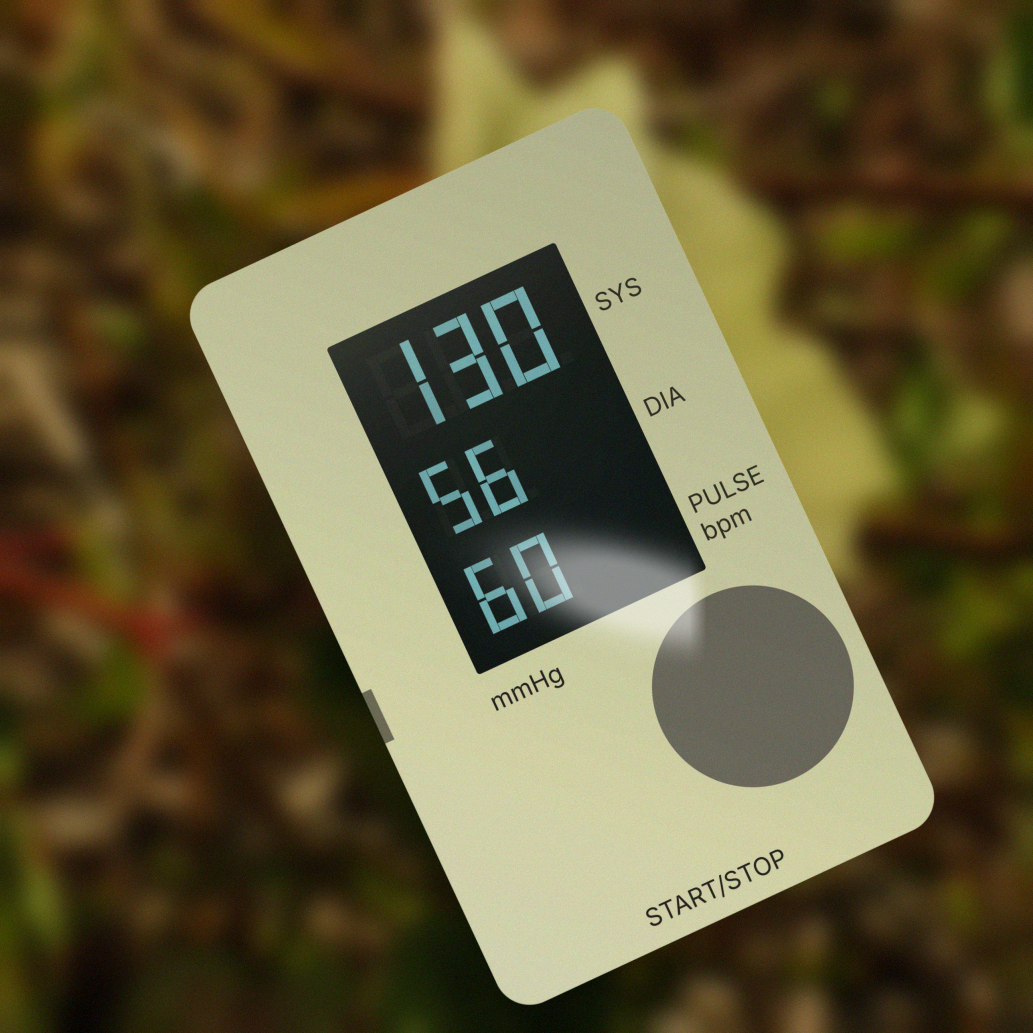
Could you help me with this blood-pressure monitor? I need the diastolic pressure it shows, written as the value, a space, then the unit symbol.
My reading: 56 mmHg
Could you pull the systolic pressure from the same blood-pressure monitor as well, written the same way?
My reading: 130 mmHg
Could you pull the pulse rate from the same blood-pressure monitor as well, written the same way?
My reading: 60 bpm
